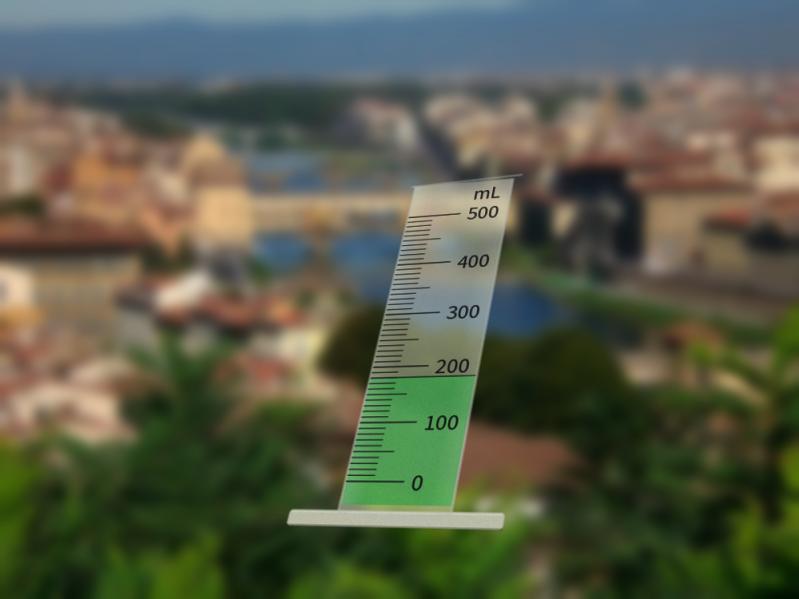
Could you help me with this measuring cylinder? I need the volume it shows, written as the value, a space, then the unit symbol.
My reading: 180 mL
